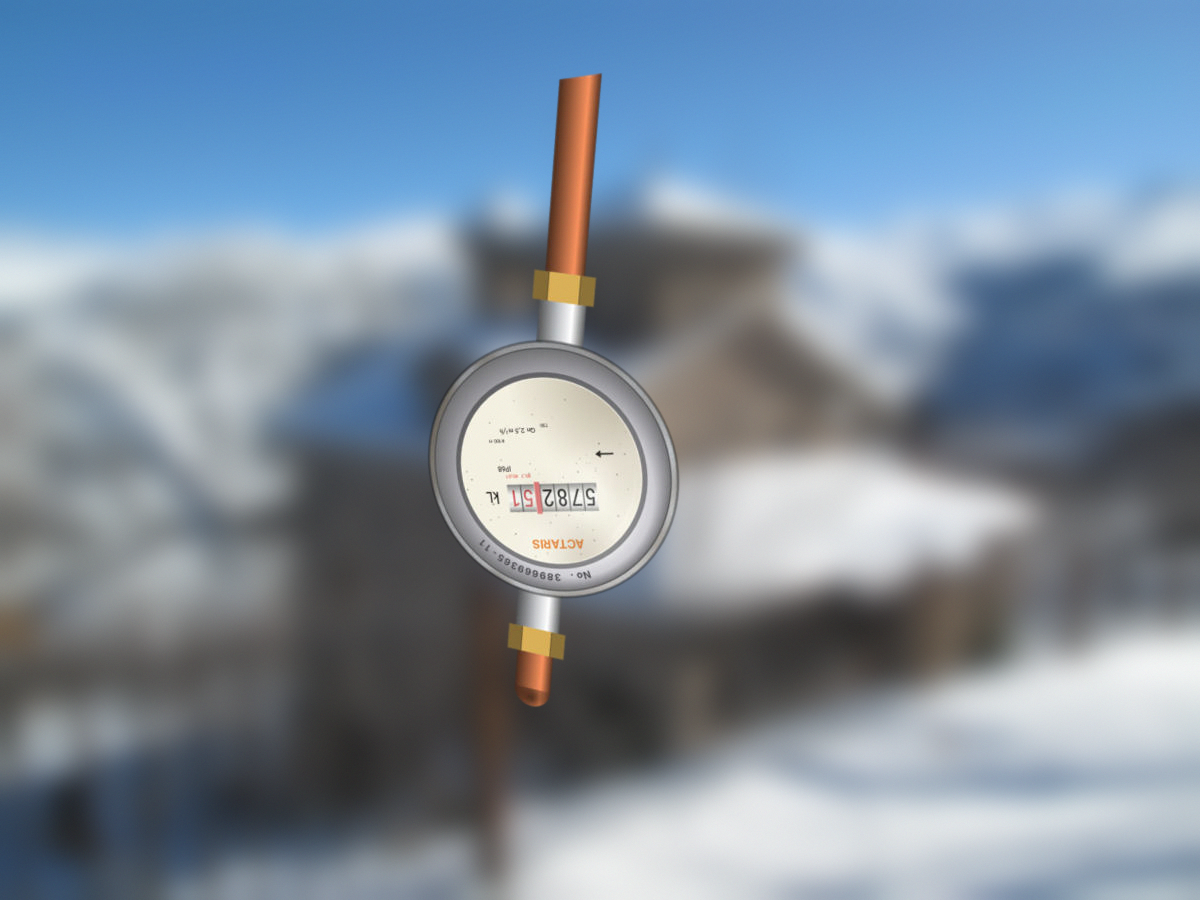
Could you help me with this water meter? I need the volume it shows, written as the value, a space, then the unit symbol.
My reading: 5782.51 kL
